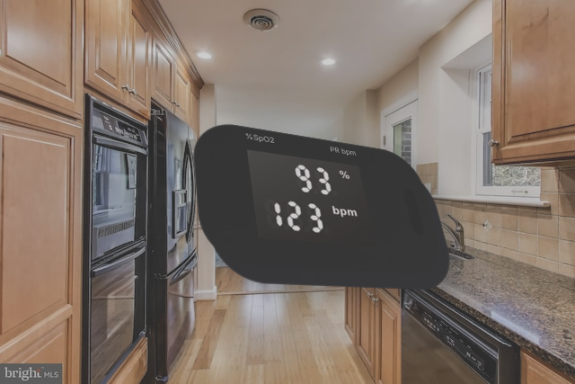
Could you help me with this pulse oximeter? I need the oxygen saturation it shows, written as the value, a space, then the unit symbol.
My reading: 93 %
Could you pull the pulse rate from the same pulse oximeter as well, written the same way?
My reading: 123 bpm
